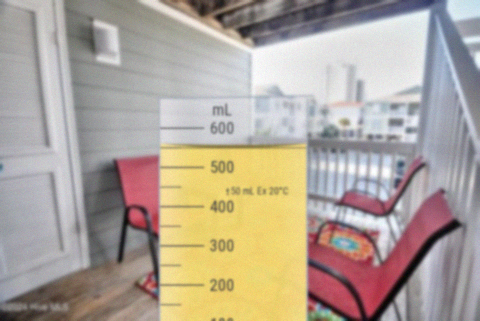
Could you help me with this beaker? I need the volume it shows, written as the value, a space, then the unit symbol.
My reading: 550 mL
